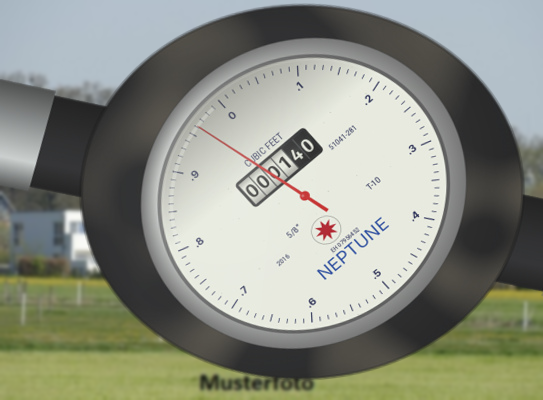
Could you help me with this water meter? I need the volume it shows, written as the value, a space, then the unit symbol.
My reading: 139.96 ft³
